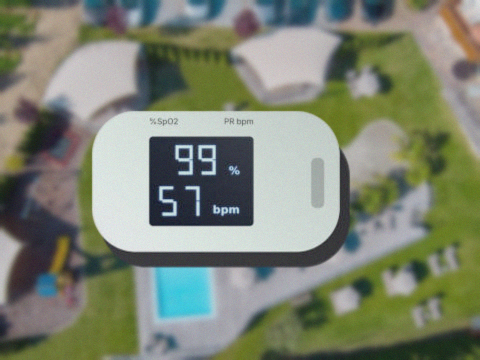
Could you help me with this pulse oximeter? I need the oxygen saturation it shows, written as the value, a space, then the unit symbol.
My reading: 99 %
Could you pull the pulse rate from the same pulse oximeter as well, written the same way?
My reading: 57 bpm
